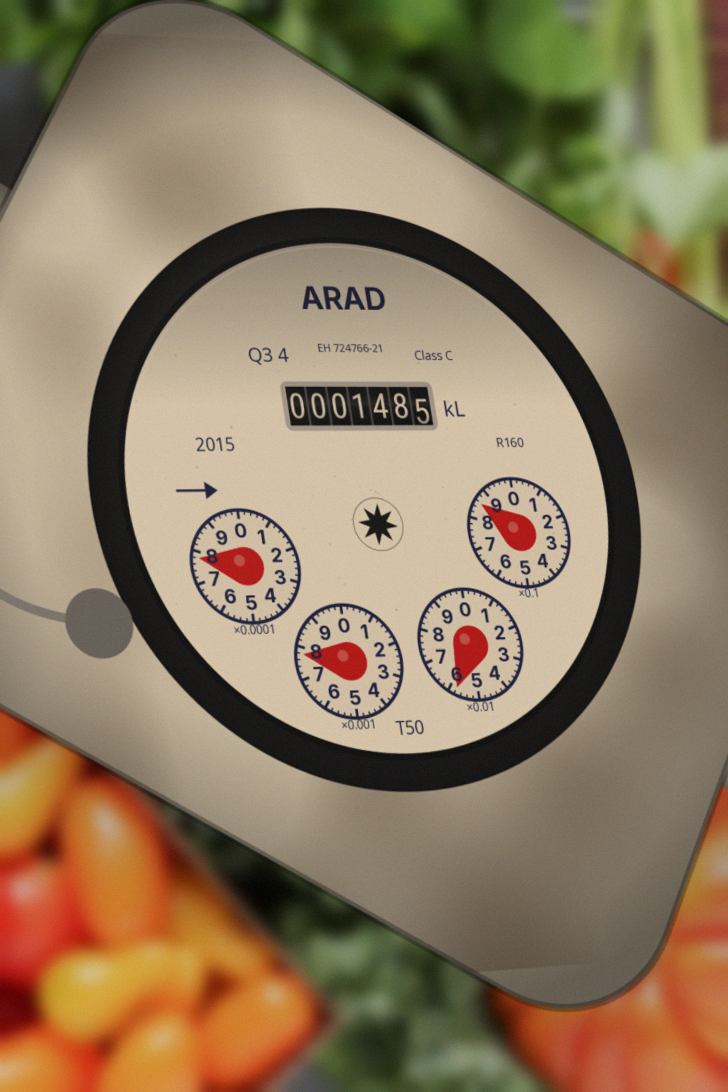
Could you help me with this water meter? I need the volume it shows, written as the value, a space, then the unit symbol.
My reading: 1484.8577 kL
